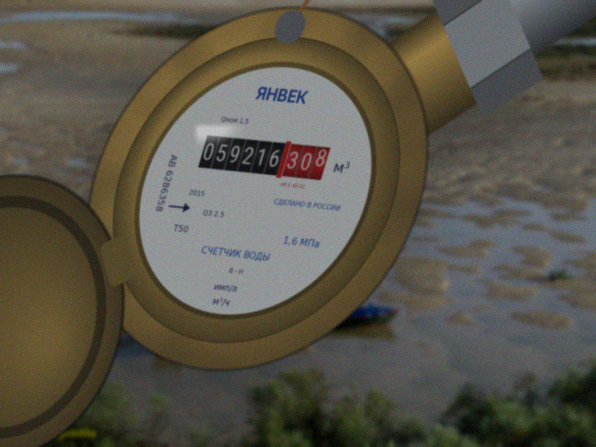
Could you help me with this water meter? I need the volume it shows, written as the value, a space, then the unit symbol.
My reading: 59216.308 m³
